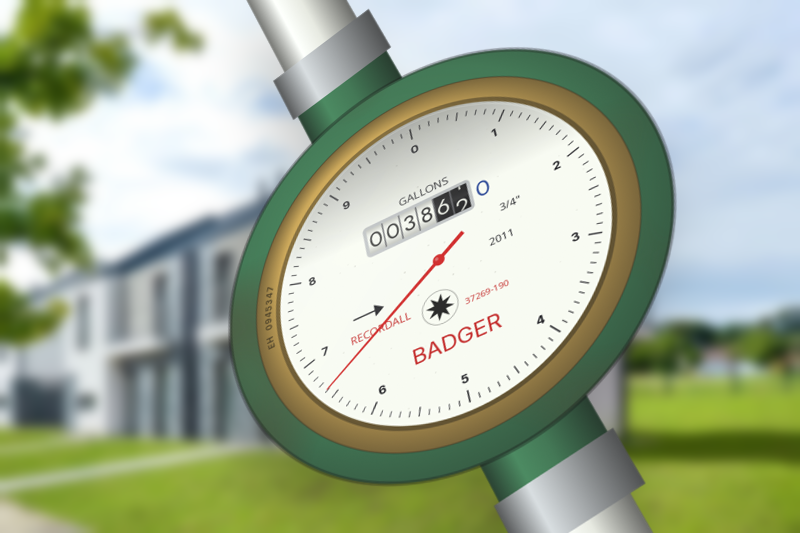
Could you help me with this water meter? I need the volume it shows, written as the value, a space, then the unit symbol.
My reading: 38616.6 gal
